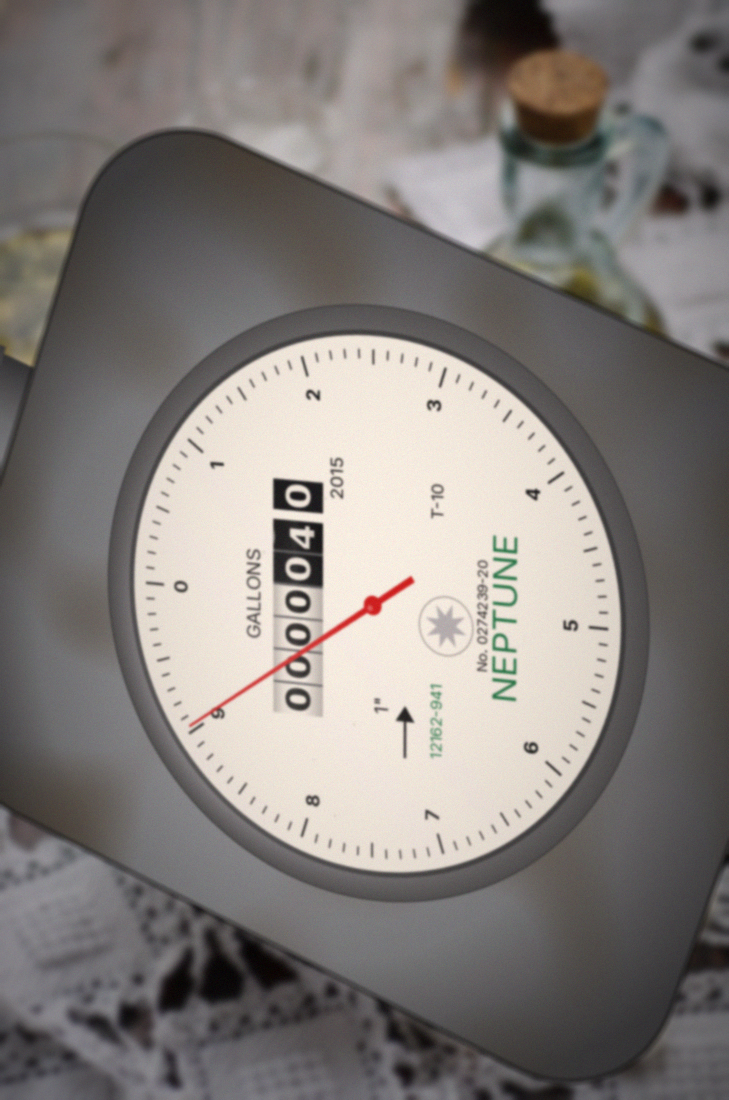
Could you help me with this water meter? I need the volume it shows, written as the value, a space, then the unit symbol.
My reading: 39.0 gal
